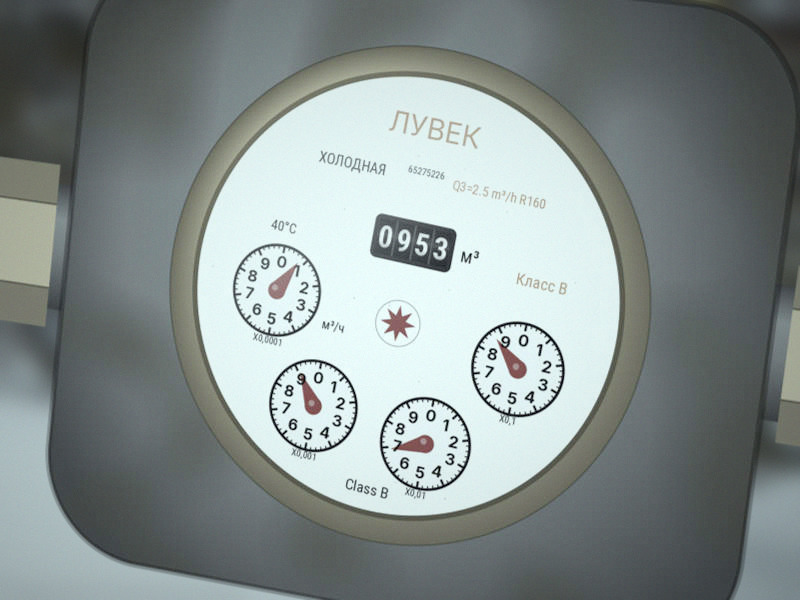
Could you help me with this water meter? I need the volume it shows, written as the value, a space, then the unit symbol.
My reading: 953.8690 m³
